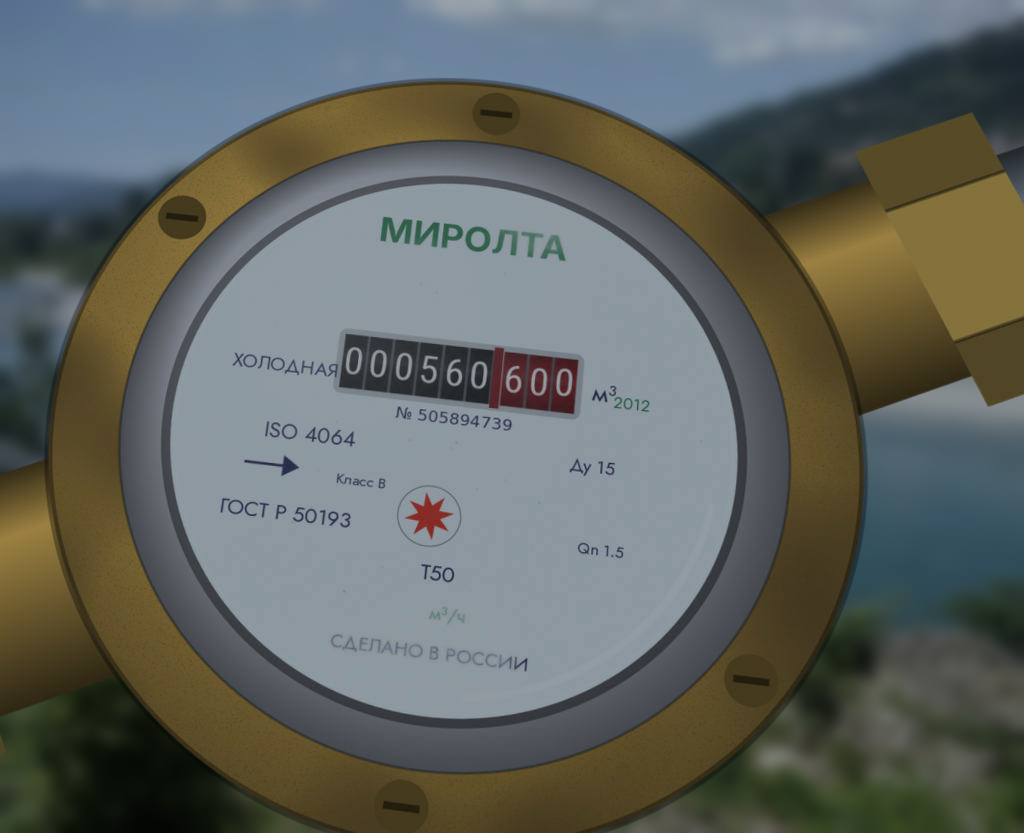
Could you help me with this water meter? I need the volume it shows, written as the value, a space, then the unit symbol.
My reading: 560.600 m³
